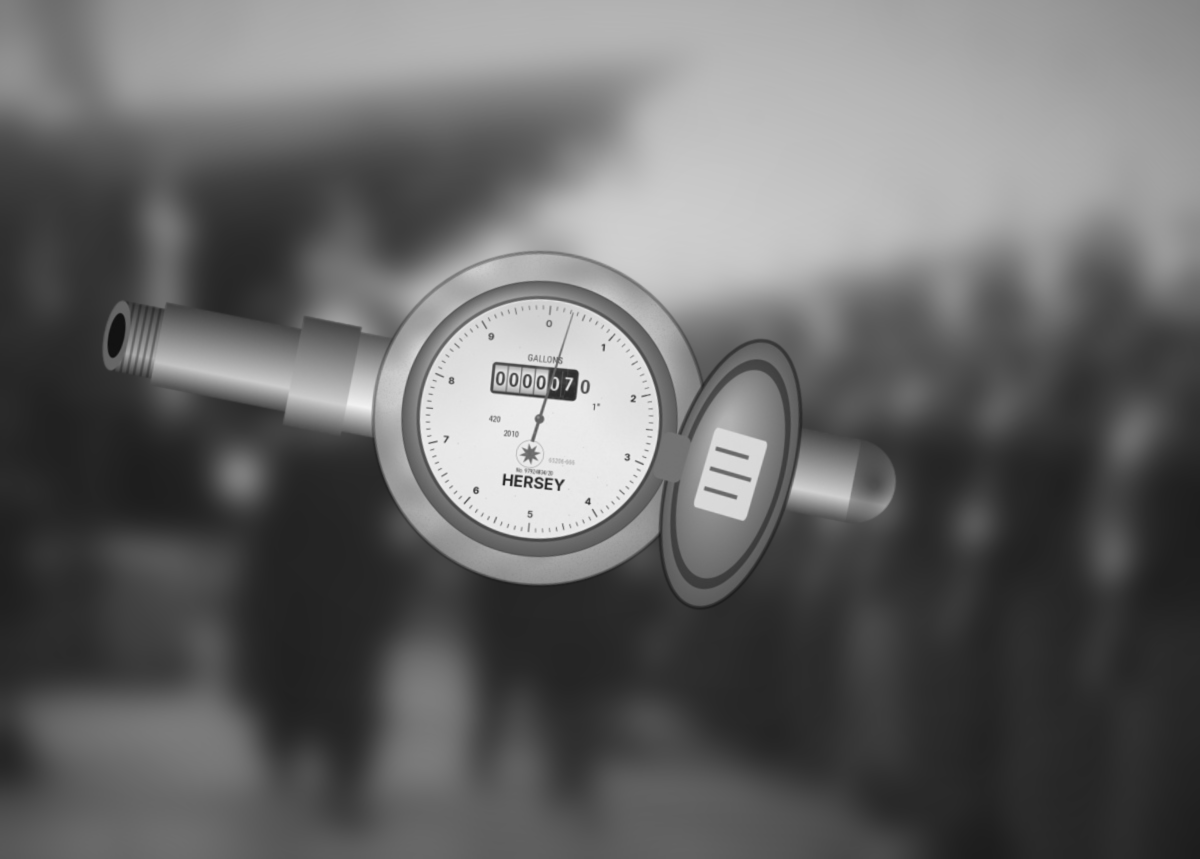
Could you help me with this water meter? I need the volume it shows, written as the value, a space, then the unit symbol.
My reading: 70.3 gal
